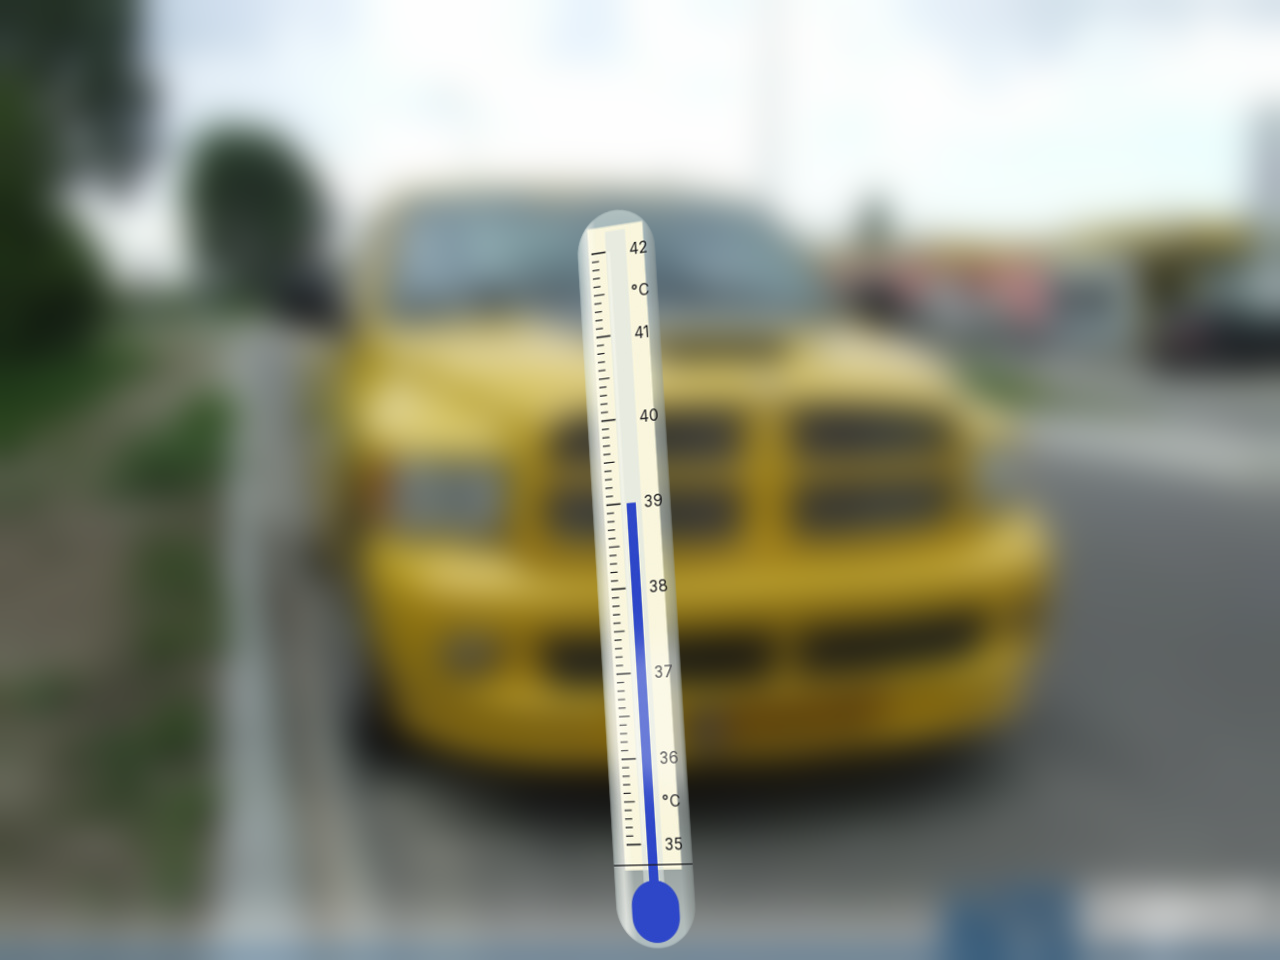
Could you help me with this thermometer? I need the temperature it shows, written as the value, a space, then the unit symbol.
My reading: 39 °C
